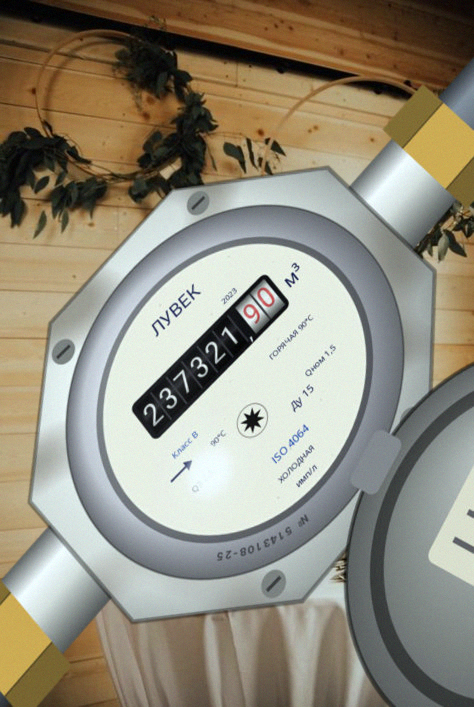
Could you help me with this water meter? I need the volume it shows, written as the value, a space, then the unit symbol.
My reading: 237321.90 m³
